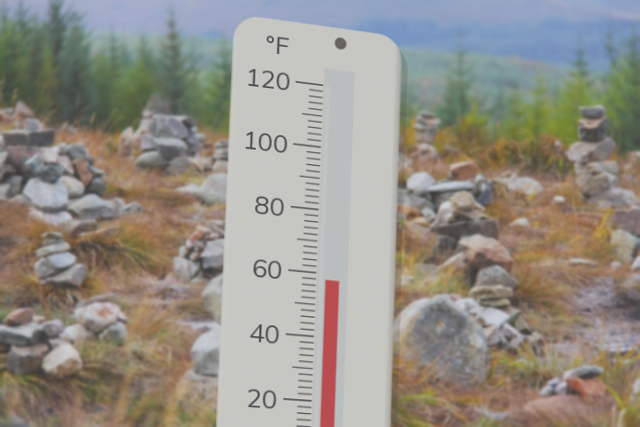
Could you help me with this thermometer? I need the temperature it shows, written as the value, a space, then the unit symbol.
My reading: 58 °F
